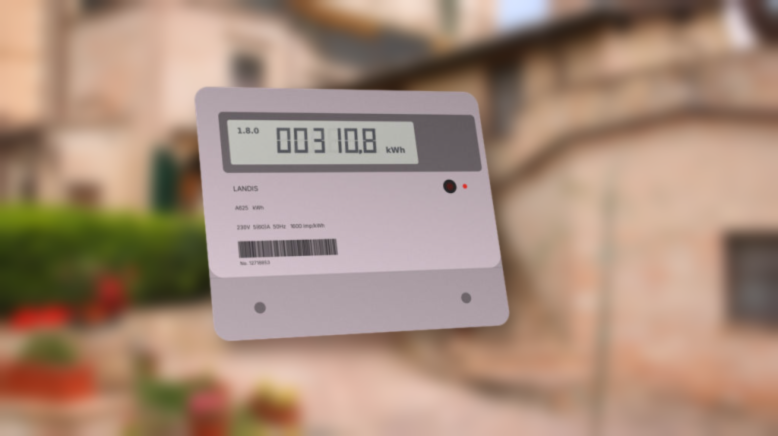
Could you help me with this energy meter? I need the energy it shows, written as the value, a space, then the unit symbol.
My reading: 310.8 kWh
